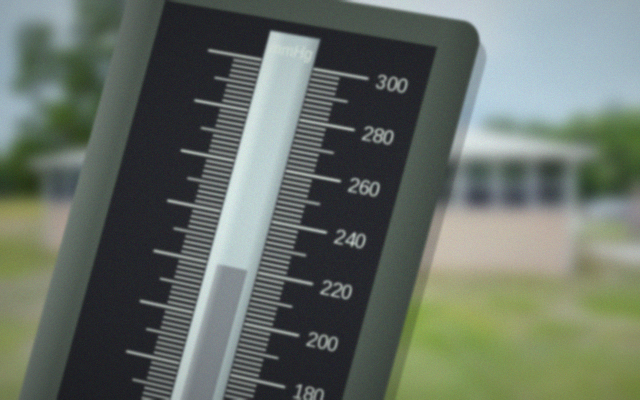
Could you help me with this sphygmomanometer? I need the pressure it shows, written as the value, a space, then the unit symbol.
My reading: 220 mmHg
